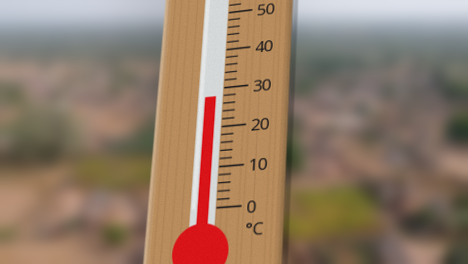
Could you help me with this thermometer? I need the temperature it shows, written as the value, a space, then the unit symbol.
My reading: 28 °C
